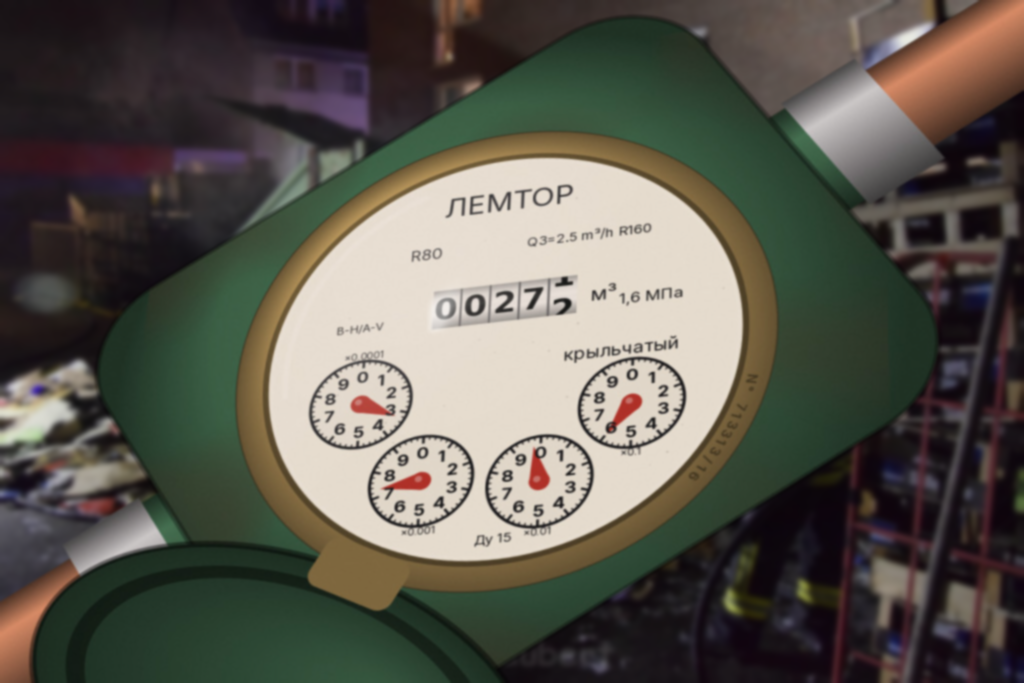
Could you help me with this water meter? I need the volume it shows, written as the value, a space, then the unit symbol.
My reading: 271.5973 m³
